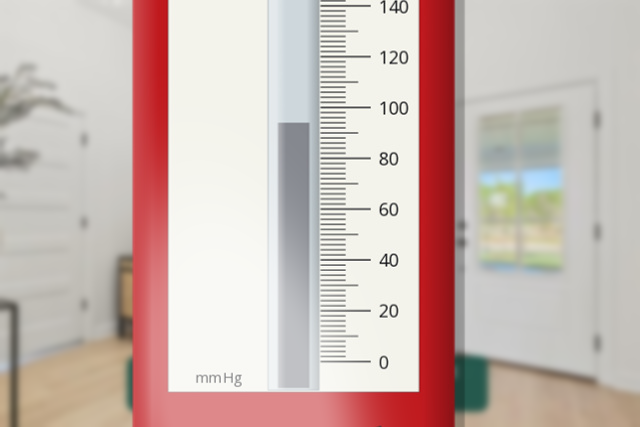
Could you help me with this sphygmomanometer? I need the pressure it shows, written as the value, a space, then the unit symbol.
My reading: 94 mmHg
